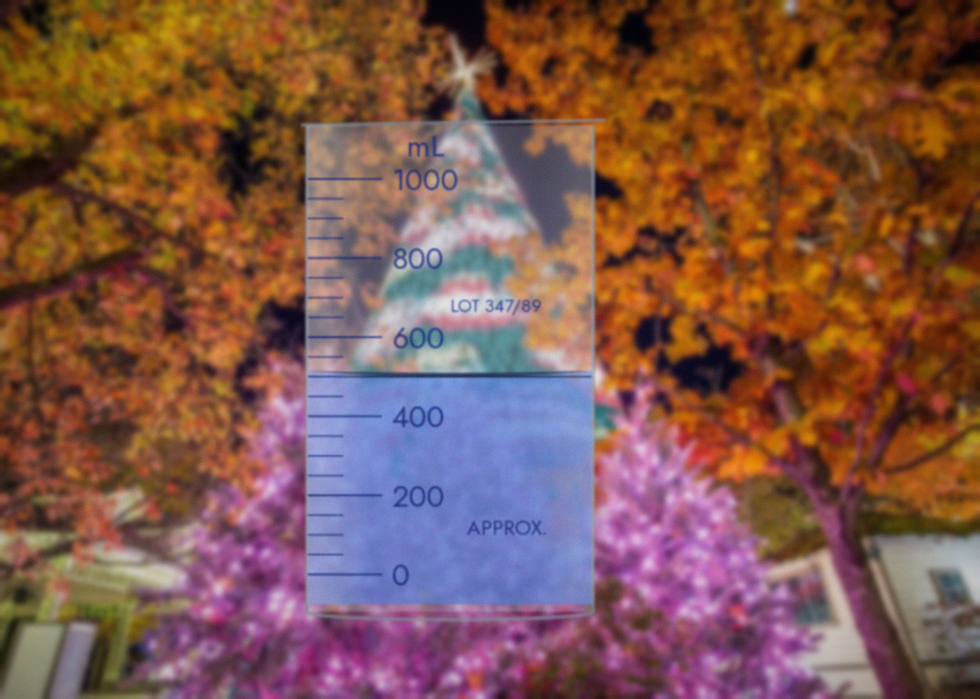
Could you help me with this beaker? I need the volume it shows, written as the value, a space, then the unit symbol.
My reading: 500 mL
